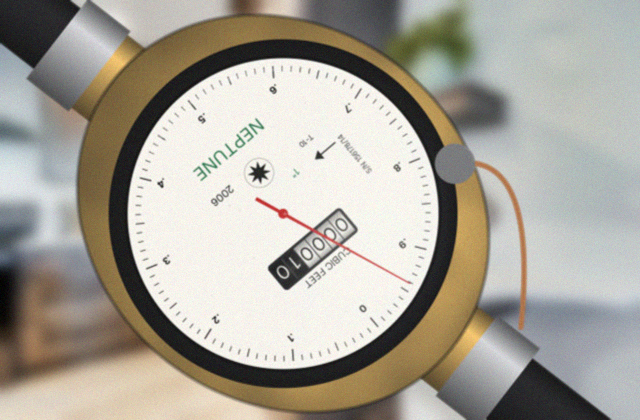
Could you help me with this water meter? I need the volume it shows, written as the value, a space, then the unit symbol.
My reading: 9.94 ft³
